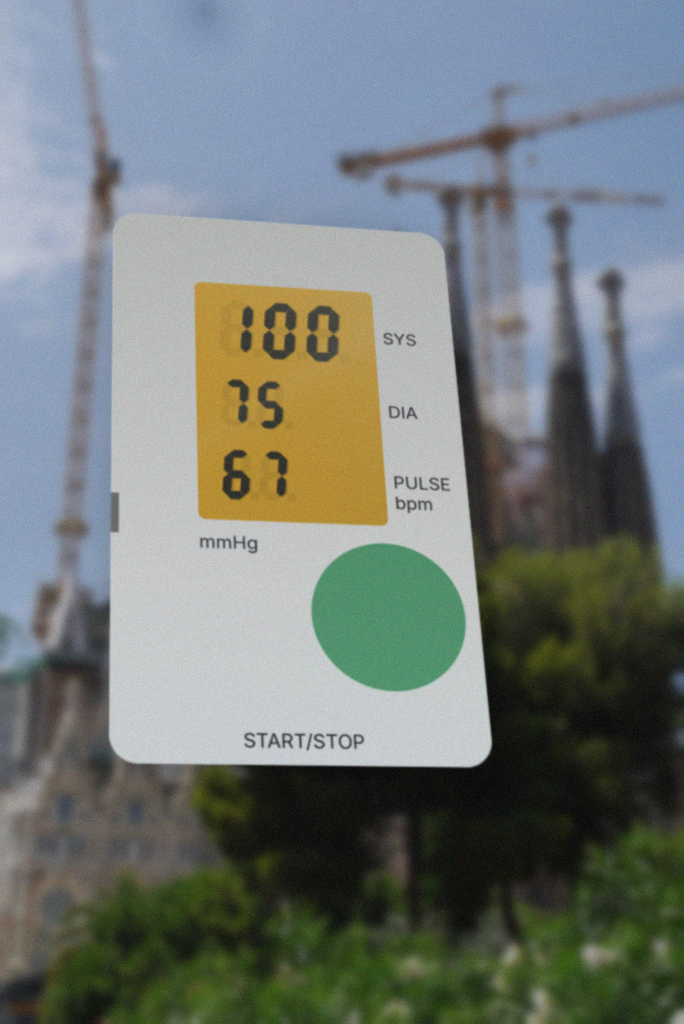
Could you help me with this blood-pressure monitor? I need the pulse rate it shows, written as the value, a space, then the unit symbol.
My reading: 67 bpm
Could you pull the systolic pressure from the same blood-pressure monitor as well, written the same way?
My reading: 100 mmHg
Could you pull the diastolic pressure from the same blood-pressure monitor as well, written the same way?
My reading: 75 mmHg
